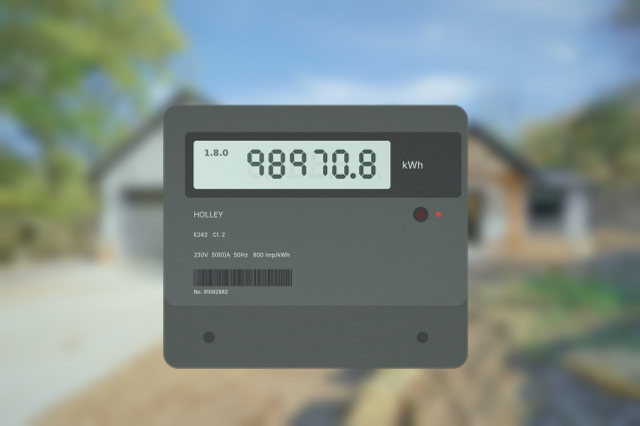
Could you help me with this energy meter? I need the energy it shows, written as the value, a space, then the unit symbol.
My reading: 98970.8 kWh
